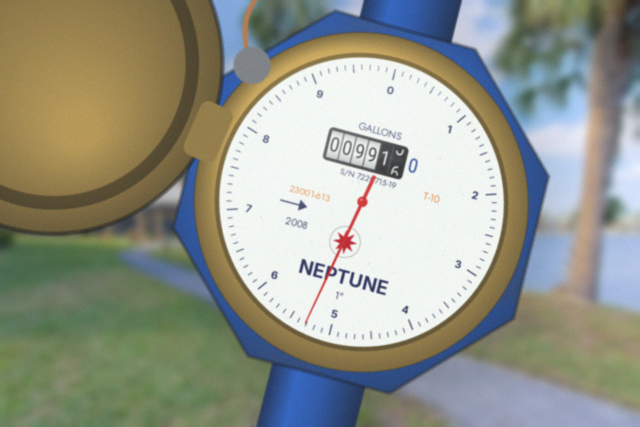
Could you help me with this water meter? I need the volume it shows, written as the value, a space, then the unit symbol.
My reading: 99155.3 gal
